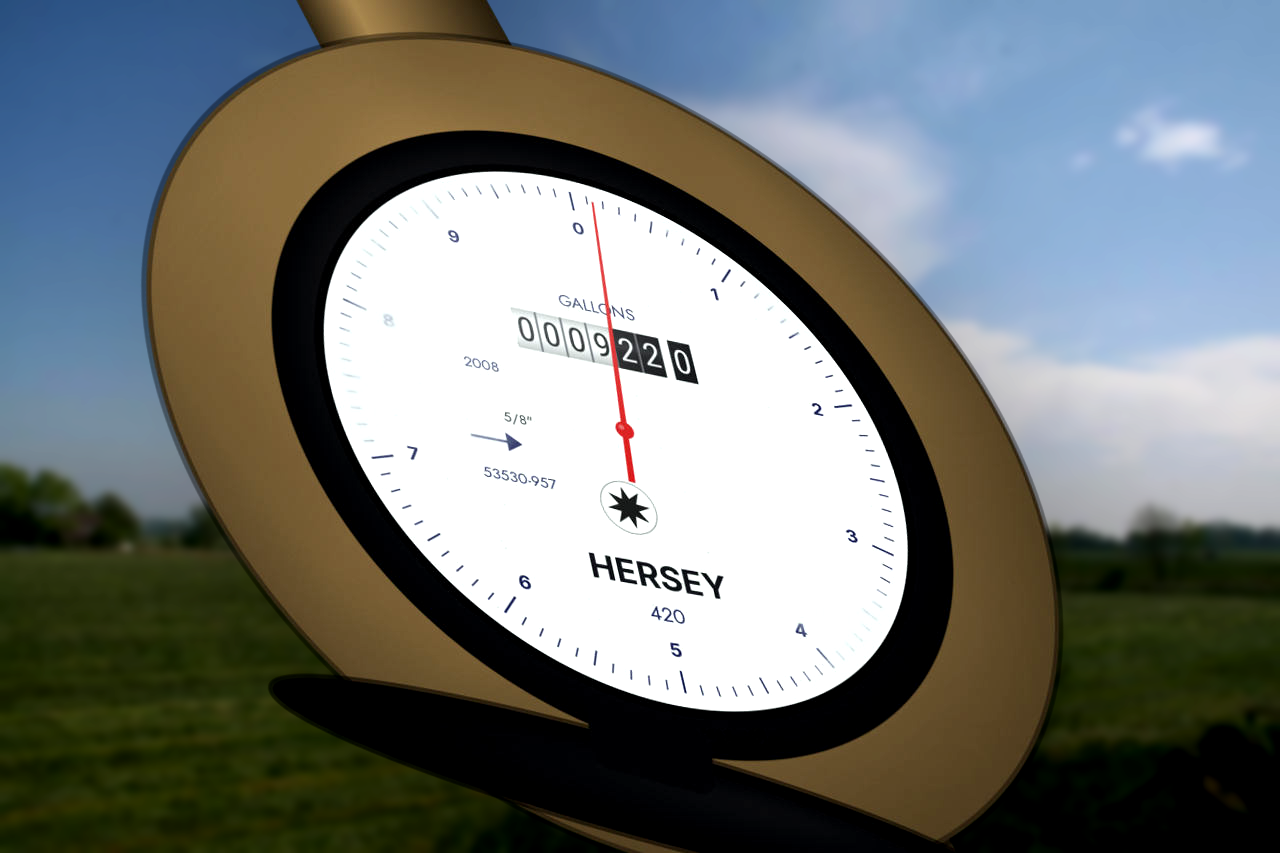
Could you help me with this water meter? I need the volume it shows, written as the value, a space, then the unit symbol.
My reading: 9220.1 gal
